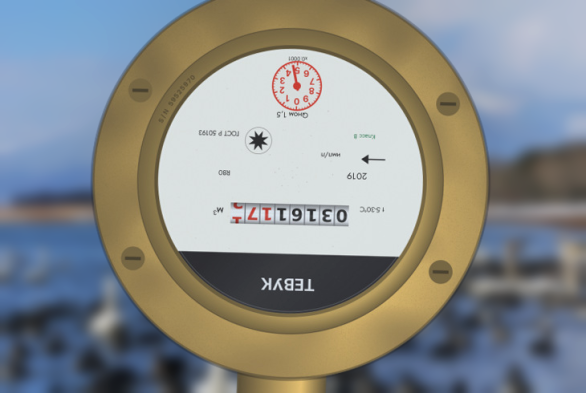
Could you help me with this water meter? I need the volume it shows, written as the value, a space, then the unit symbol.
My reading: 3161.1714 m³
